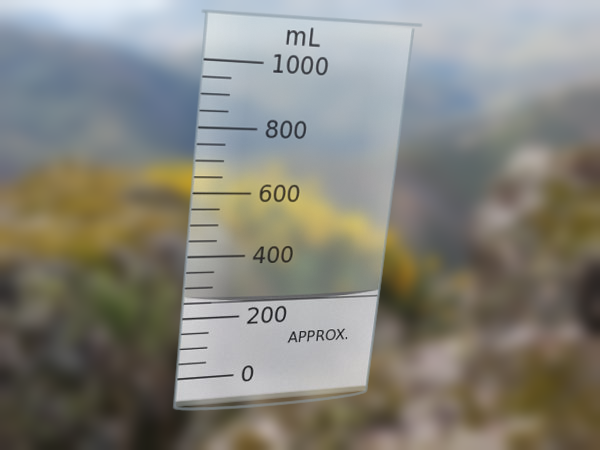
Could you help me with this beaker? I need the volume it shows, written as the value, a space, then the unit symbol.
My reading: 250 mL
